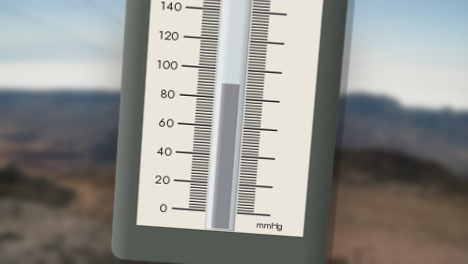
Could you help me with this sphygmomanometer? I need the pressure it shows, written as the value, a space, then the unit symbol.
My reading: 90 mmHg
